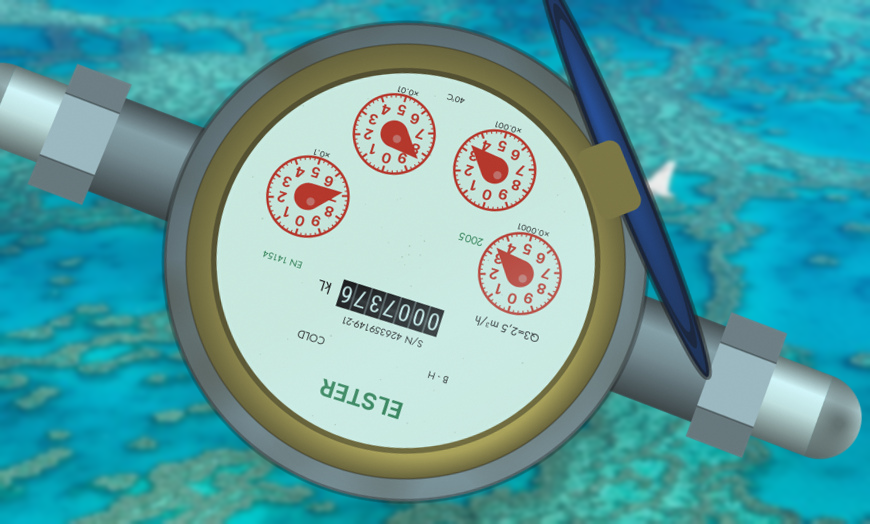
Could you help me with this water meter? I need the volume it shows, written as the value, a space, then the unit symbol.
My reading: 7376.6833 kL
